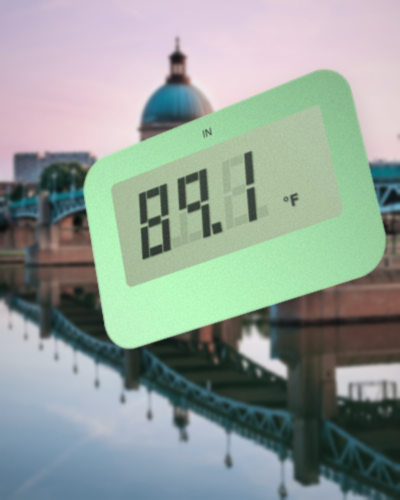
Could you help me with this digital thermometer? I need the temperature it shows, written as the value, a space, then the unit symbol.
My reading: 89.1 °F
